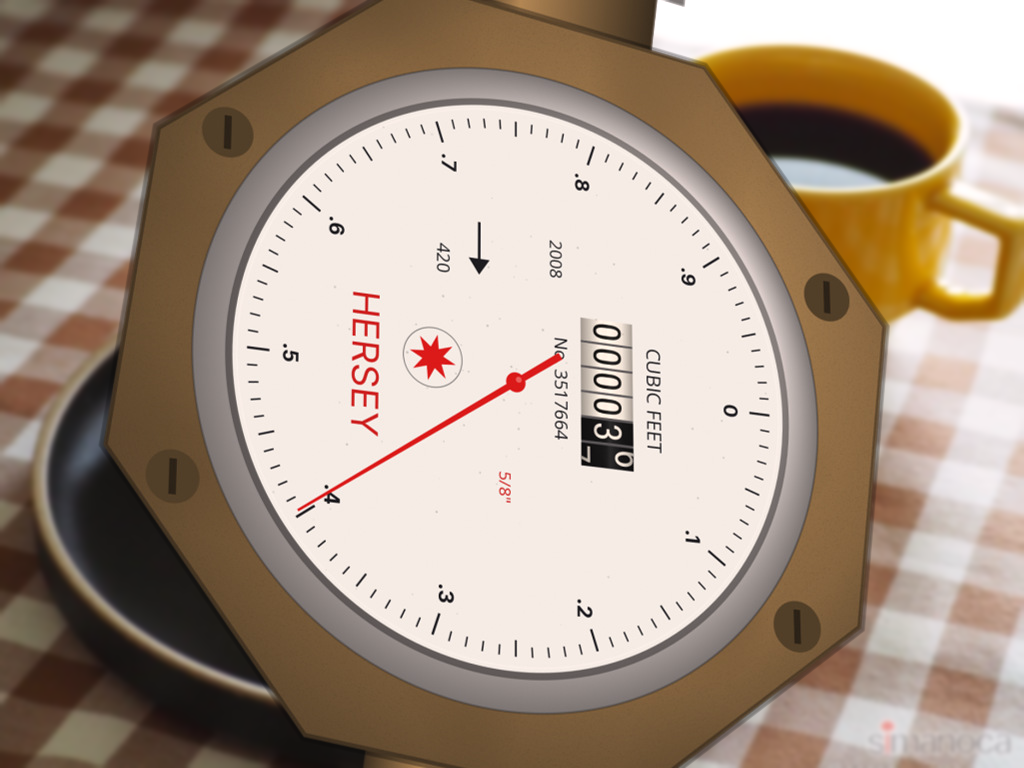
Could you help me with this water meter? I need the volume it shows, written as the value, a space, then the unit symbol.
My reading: 36.40 ft³
